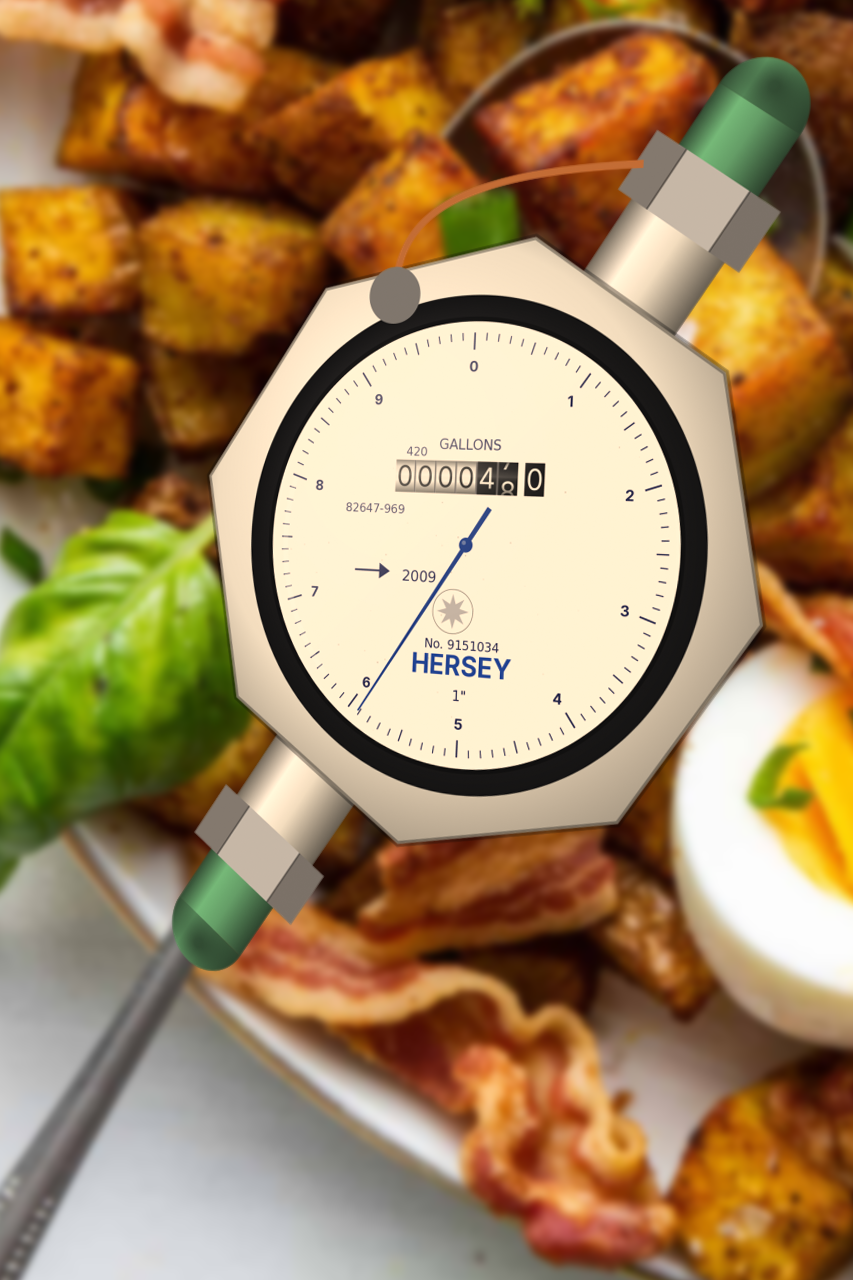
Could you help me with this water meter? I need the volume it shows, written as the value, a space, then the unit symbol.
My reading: 475.9 gal
